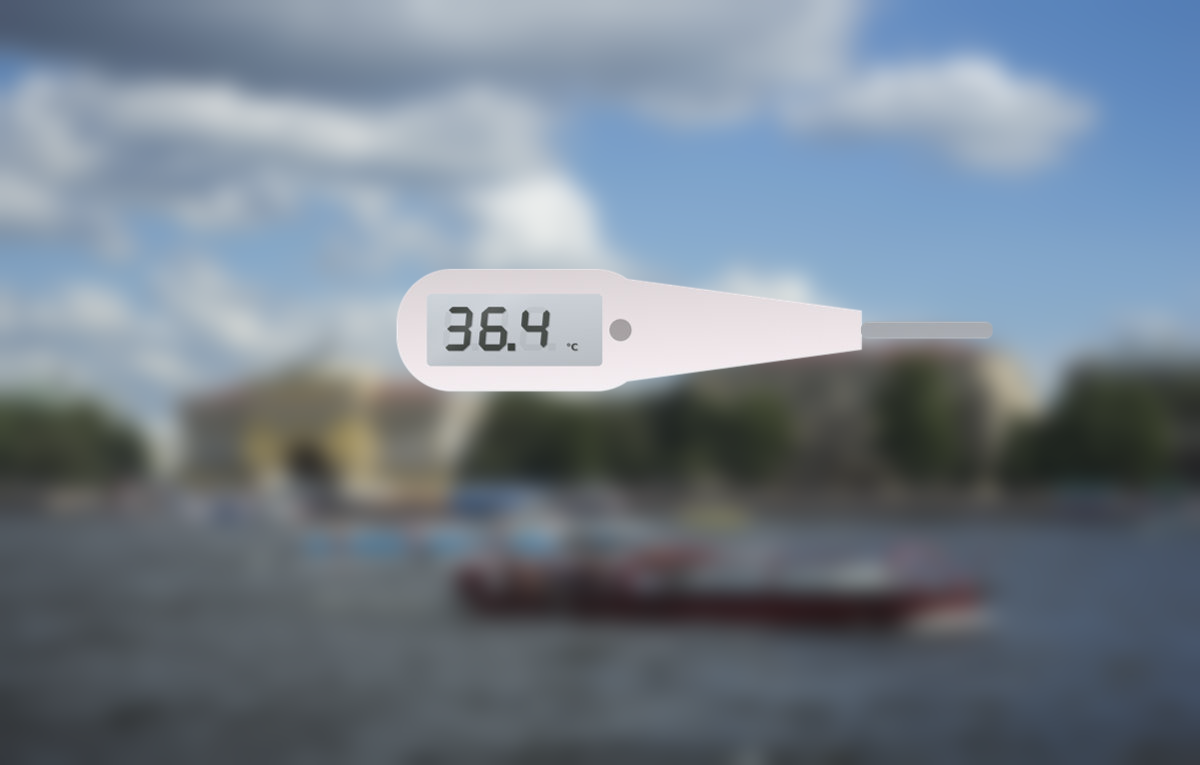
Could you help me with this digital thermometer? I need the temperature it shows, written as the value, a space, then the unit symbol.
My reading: 36.4 °C
